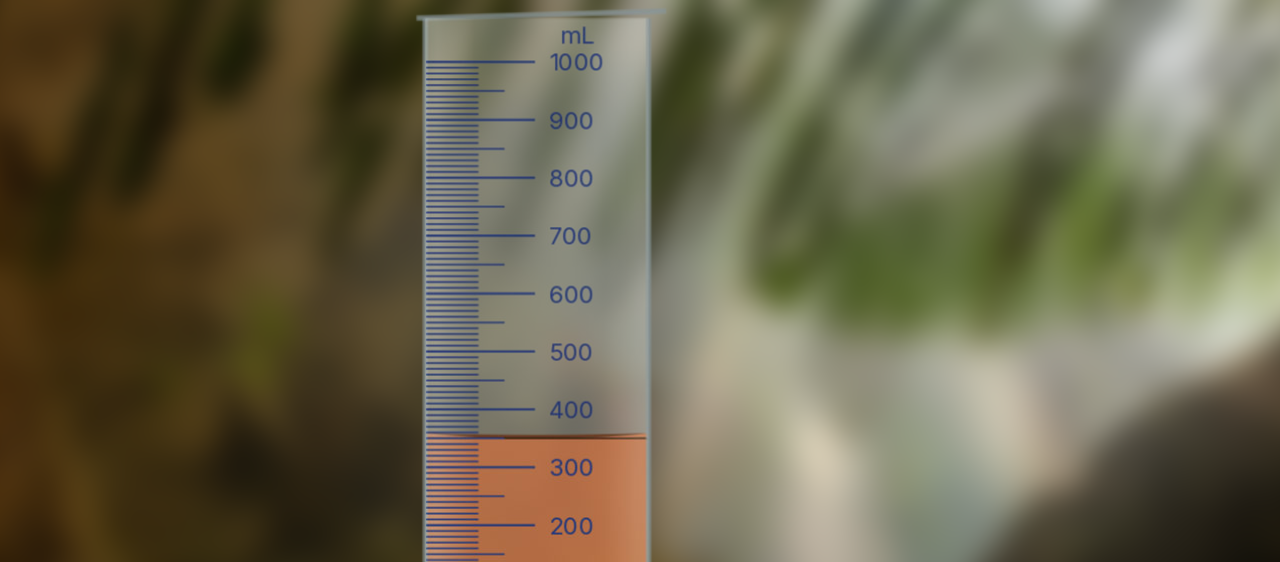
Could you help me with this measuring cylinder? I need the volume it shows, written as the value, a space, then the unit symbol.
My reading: 350 mL
